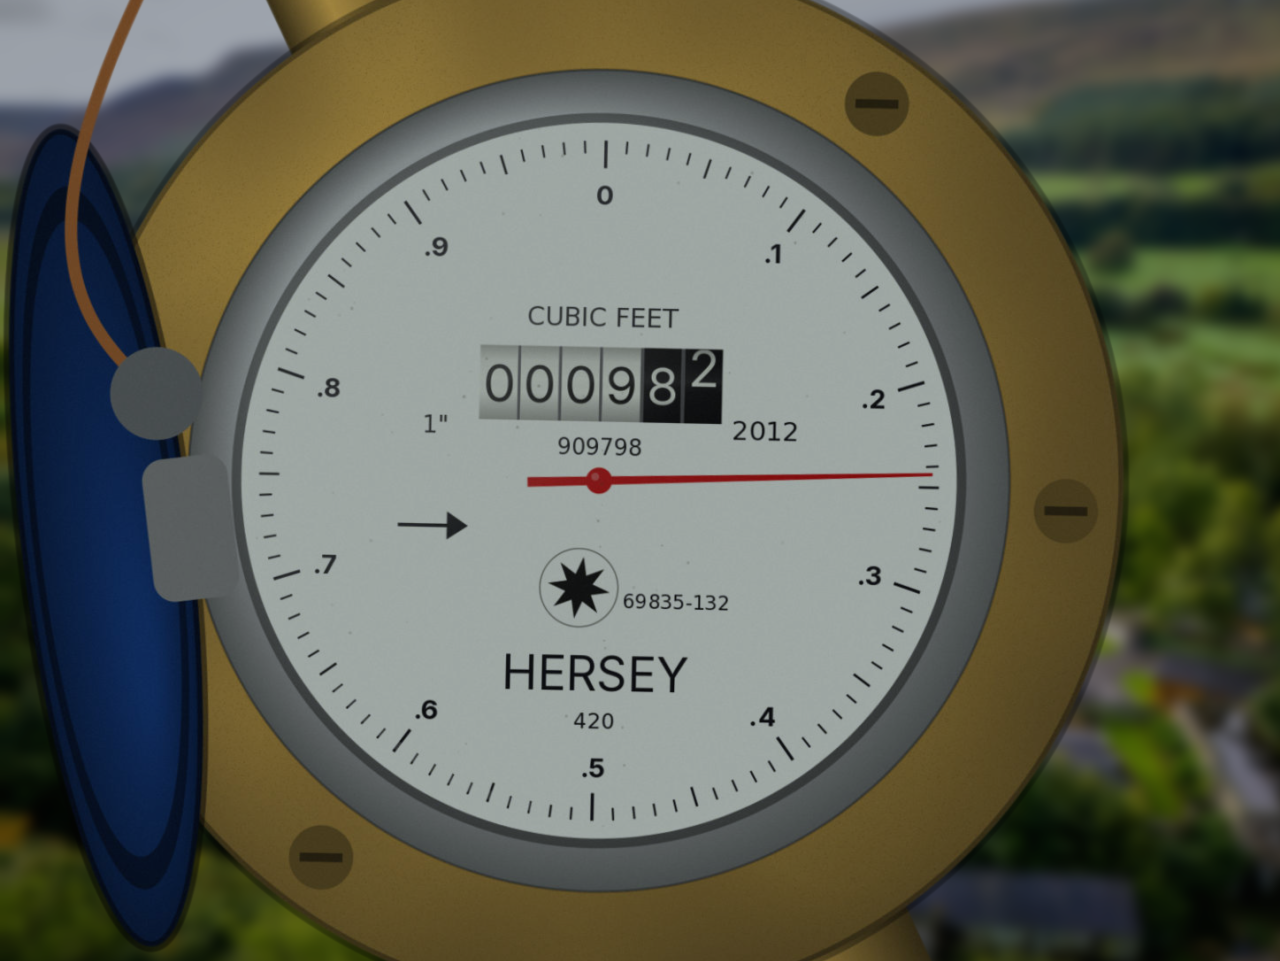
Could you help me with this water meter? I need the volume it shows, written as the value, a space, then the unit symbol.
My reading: 982.24 ft³
